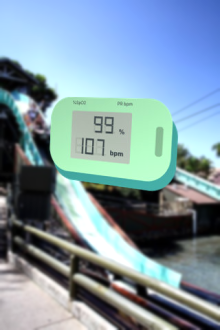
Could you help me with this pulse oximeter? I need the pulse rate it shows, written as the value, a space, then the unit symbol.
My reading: 107 bpm
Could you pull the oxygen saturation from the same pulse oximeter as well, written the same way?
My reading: 99 %
